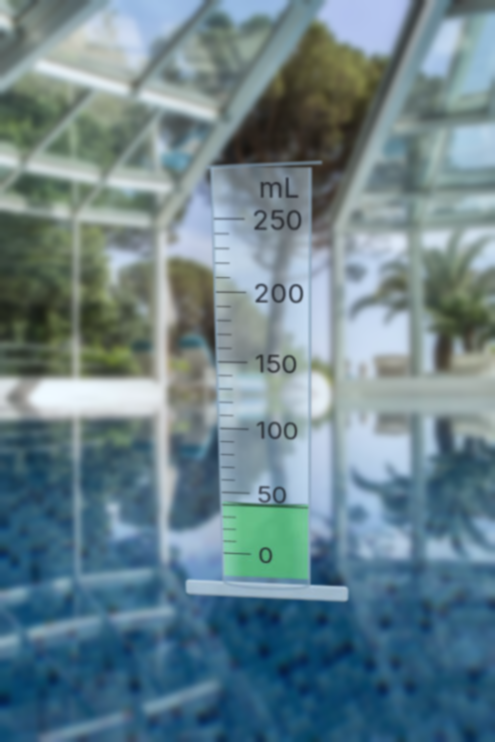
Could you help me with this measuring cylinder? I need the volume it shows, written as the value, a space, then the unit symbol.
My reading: 40 mL
